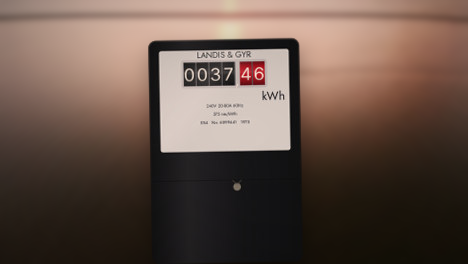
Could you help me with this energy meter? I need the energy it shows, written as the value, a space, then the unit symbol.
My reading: 37.46 kWh
